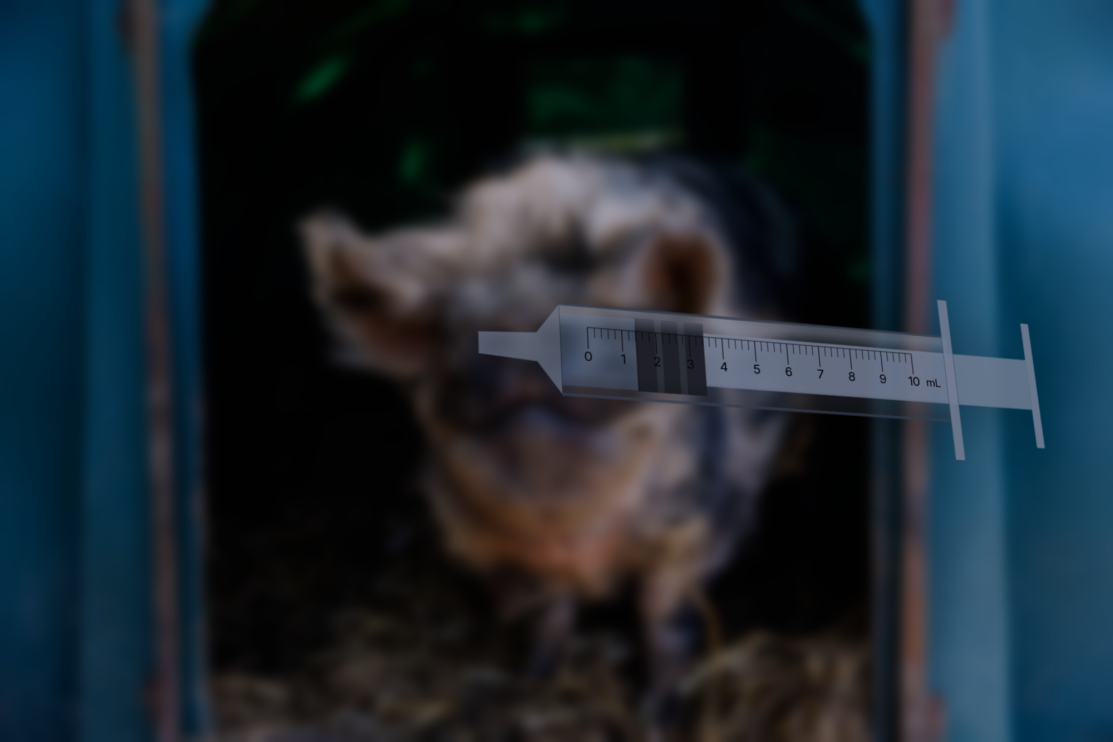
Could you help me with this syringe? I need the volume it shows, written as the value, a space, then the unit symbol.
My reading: 1.4 mL
